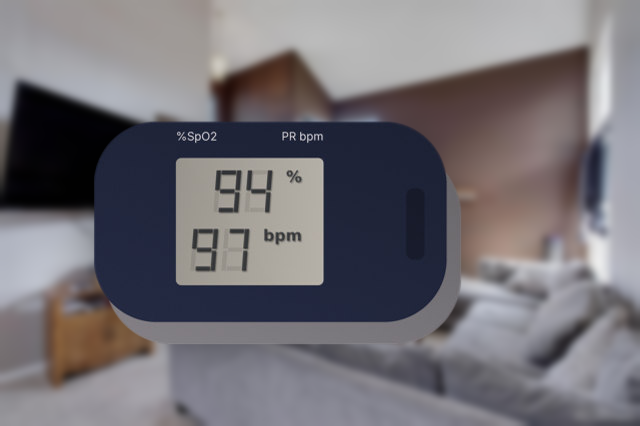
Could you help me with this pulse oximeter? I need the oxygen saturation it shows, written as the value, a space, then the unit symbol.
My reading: 94 %
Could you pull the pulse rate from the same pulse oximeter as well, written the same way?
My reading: 97 bpm
